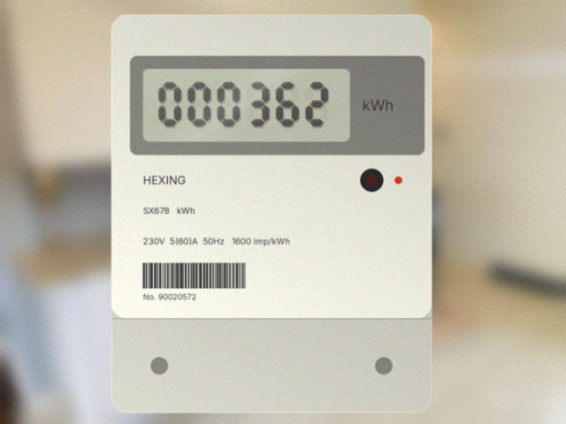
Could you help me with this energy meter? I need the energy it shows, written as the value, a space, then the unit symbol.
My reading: 362 kWh
